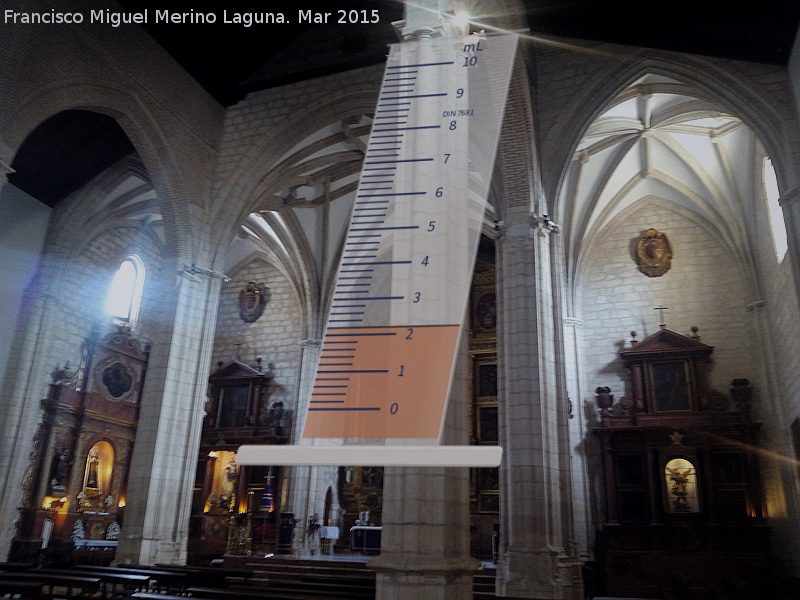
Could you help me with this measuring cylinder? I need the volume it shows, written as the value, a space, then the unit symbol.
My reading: 2.2 mL
